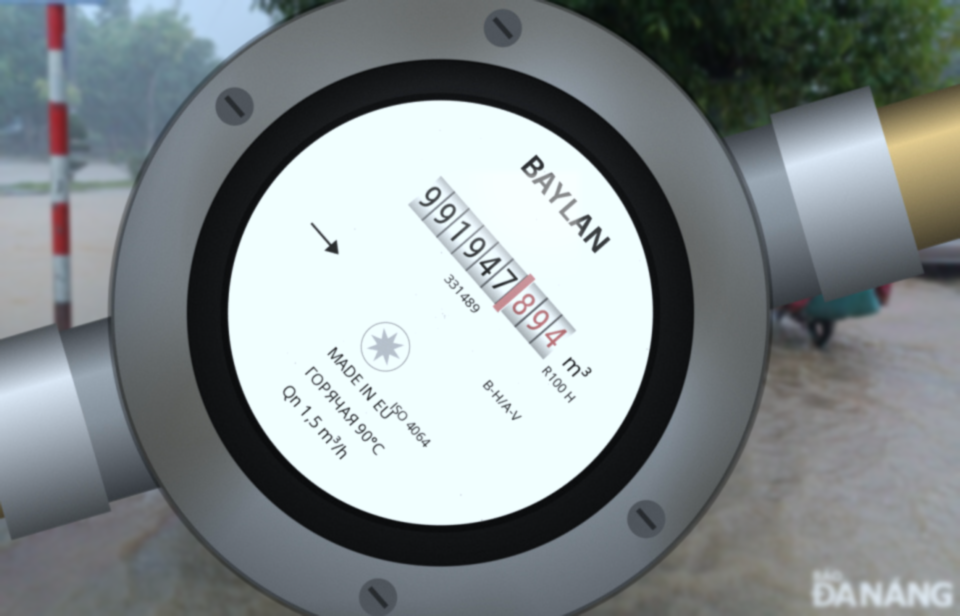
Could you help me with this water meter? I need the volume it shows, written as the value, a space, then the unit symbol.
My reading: 991947.894 m³
